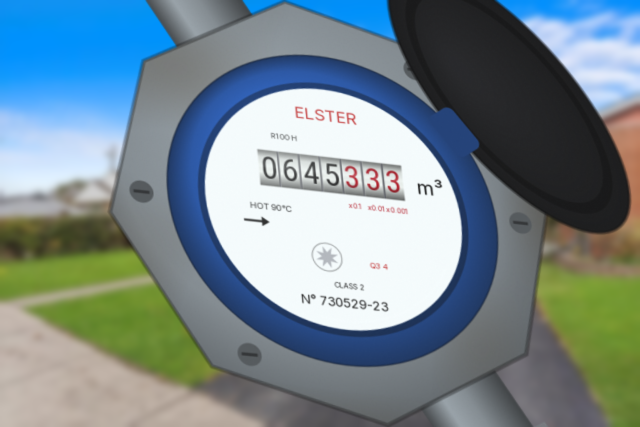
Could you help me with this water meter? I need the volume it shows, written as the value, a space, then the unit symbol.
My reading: 645.333 m³
